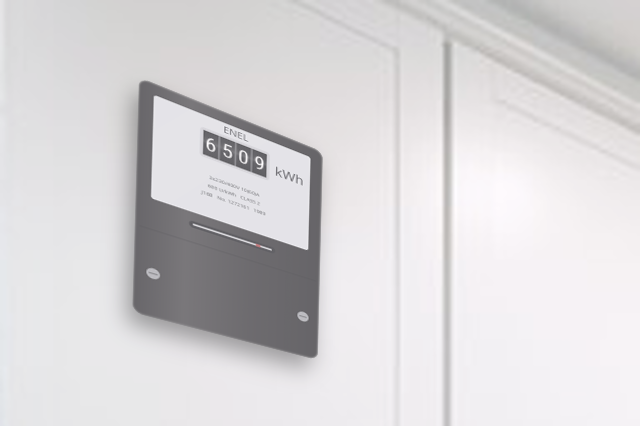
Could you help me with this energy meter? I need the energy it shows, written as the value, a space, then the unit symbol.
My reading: 6509 kWh
